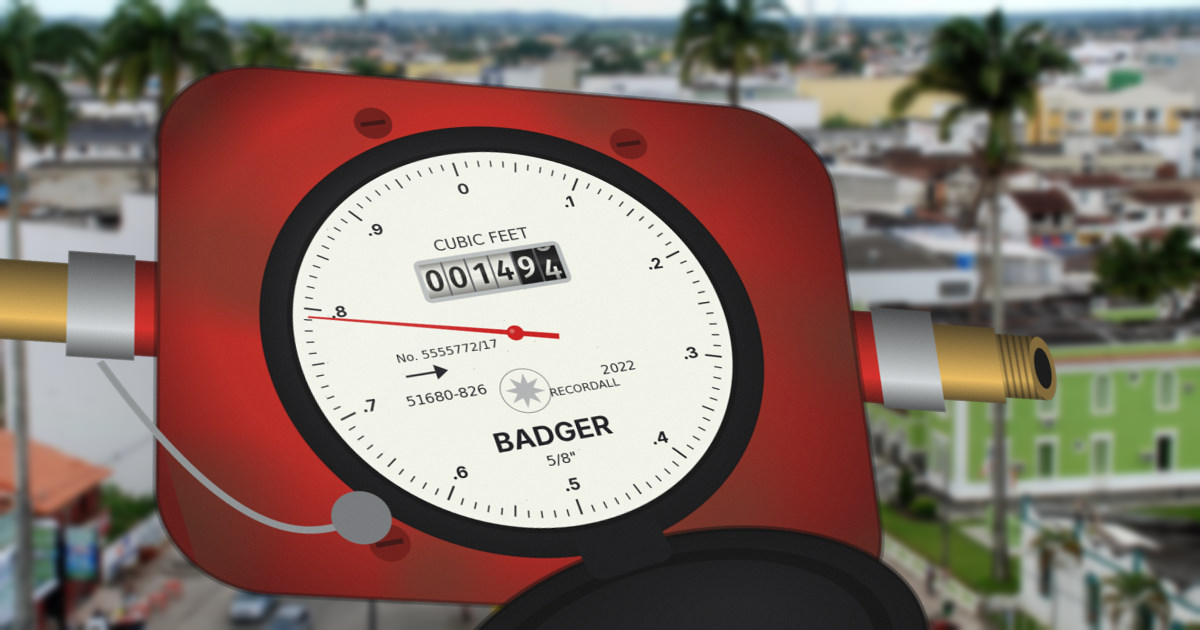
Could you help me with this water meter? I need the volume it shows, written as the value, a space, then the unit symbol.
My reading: 1493.79 ft³
